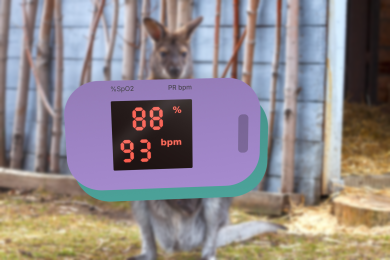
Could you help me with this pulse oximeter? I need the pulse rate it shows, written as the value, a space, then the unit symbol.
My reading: 93 bpm
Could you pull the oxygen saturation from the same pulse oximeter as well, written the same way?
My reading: 88 %
